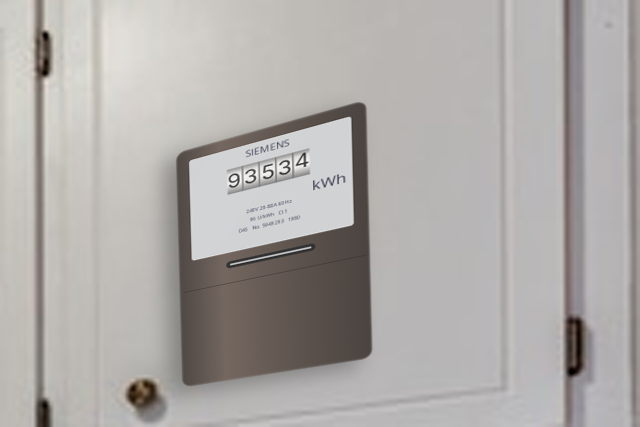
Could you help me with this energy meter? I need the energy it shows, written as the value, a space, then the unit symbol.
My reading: 93534 kWh
